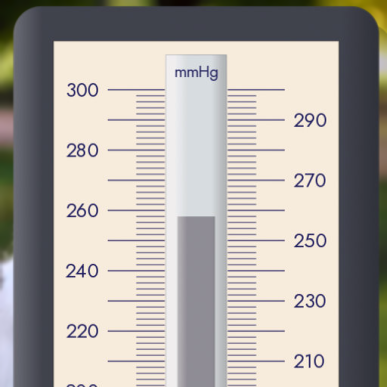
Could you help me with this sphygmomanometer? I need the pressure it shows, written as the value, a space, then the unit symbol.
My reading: 258 mmHg
